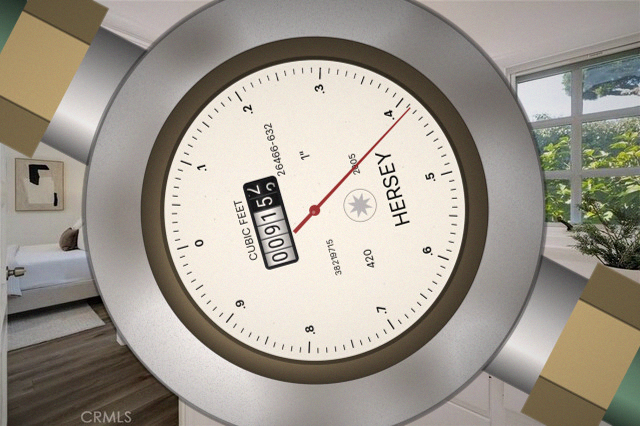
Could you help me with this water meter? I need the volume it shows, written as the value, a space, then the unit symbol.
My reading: 9152.41 ft³
